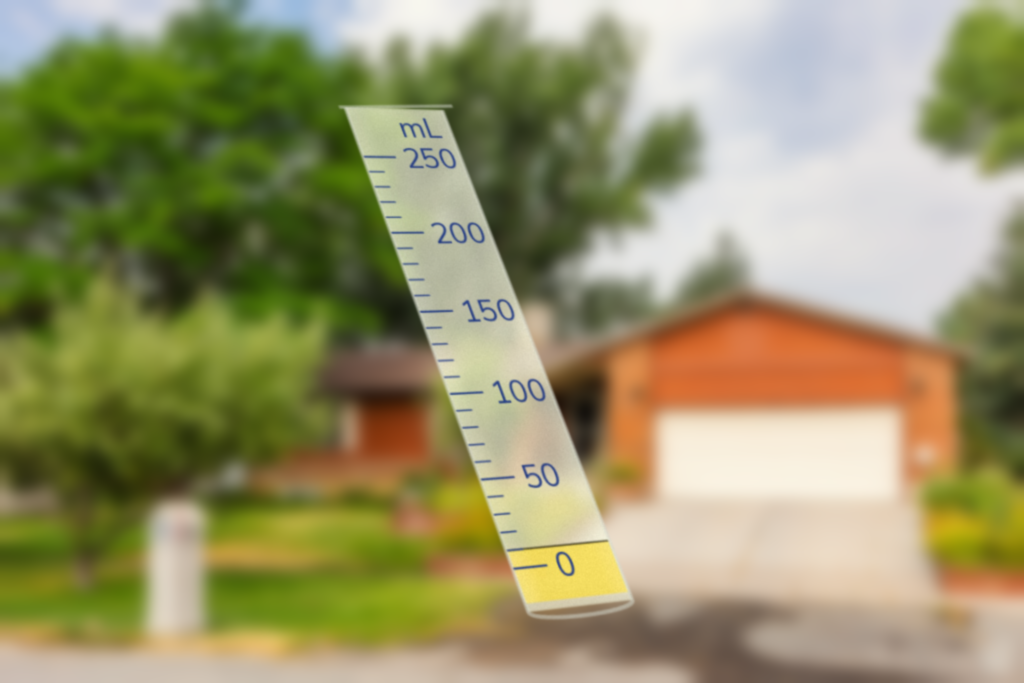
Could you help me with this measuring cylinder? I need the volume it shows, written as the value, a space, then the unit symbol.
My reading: 10 mL
